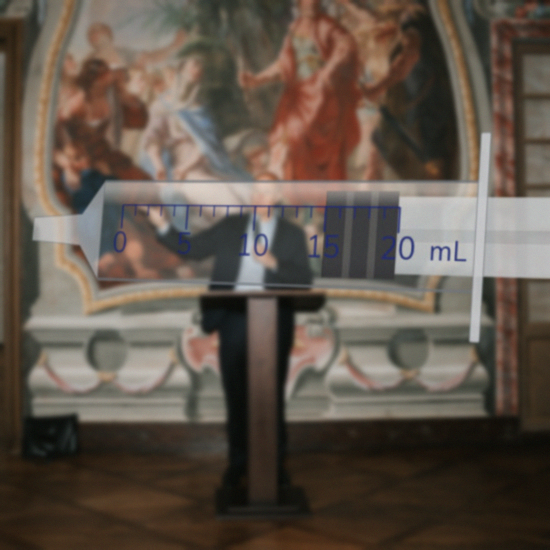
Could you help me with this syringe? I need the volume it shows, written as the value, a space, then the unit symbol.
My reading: 15 mL
